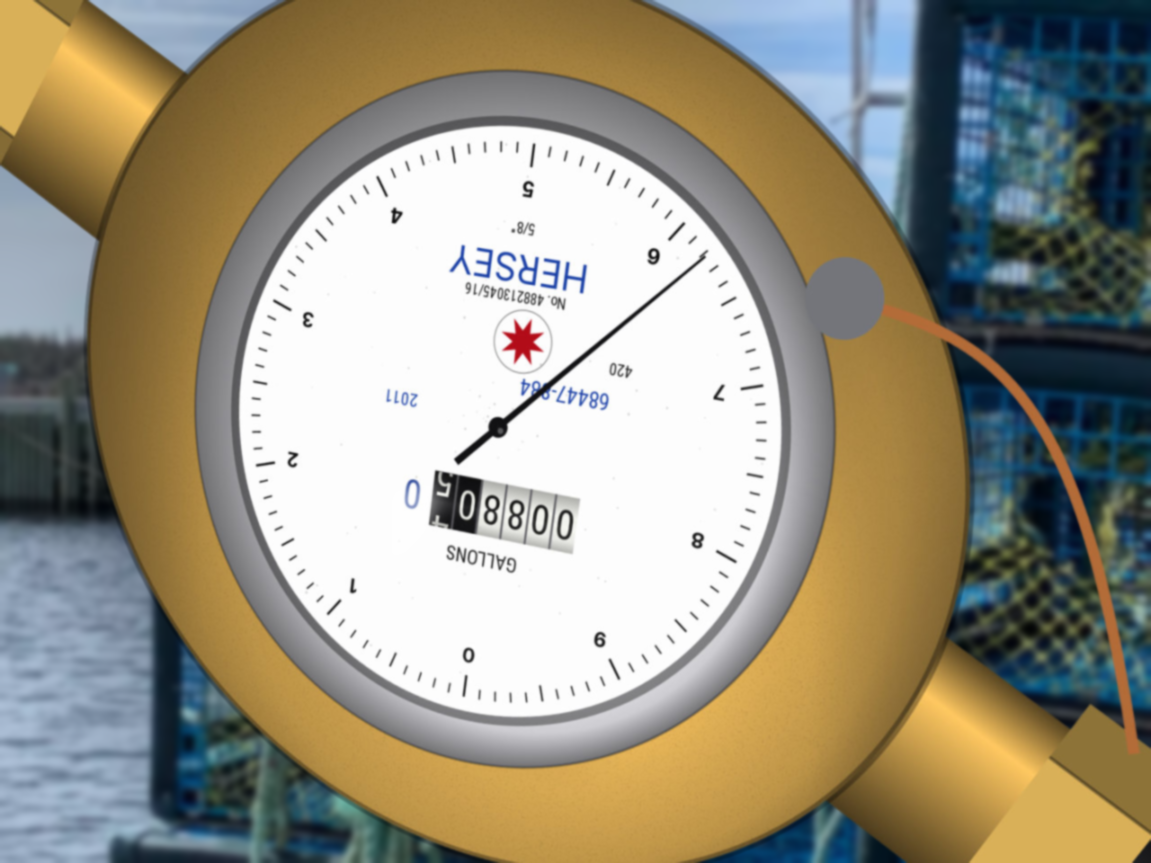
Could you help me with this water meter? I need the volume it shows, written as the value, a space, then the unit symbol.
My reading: 88046.2 gal
